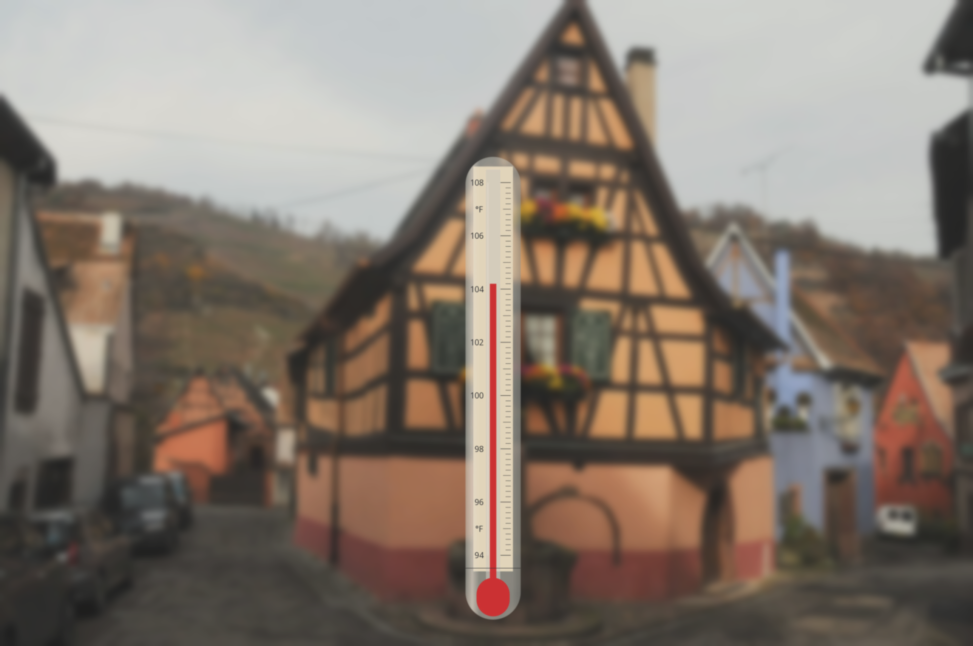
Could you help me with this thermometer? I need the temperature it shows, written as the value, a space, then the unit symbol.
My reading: 104.2 °F
